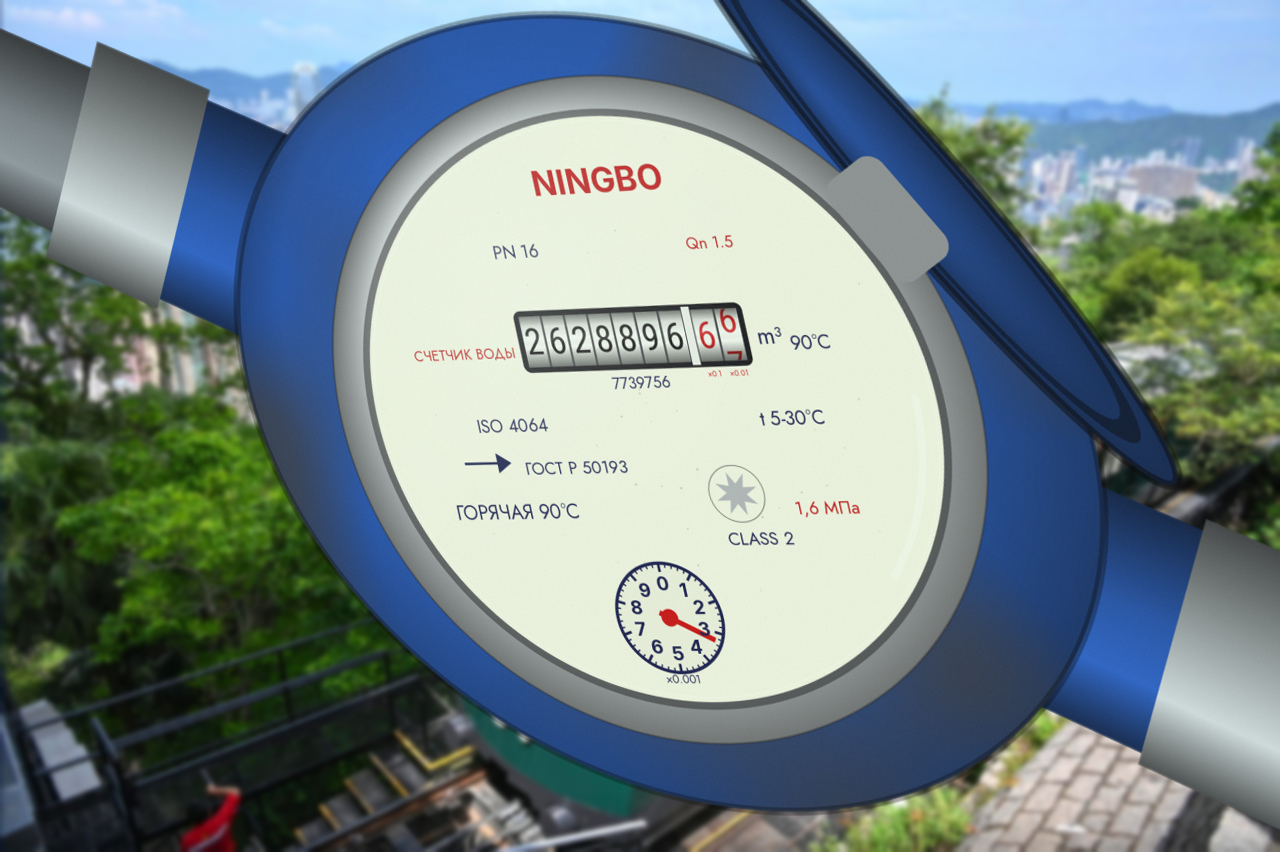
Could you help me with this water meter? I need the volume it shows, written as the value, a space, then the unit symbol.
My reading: 2628896.663 m³
